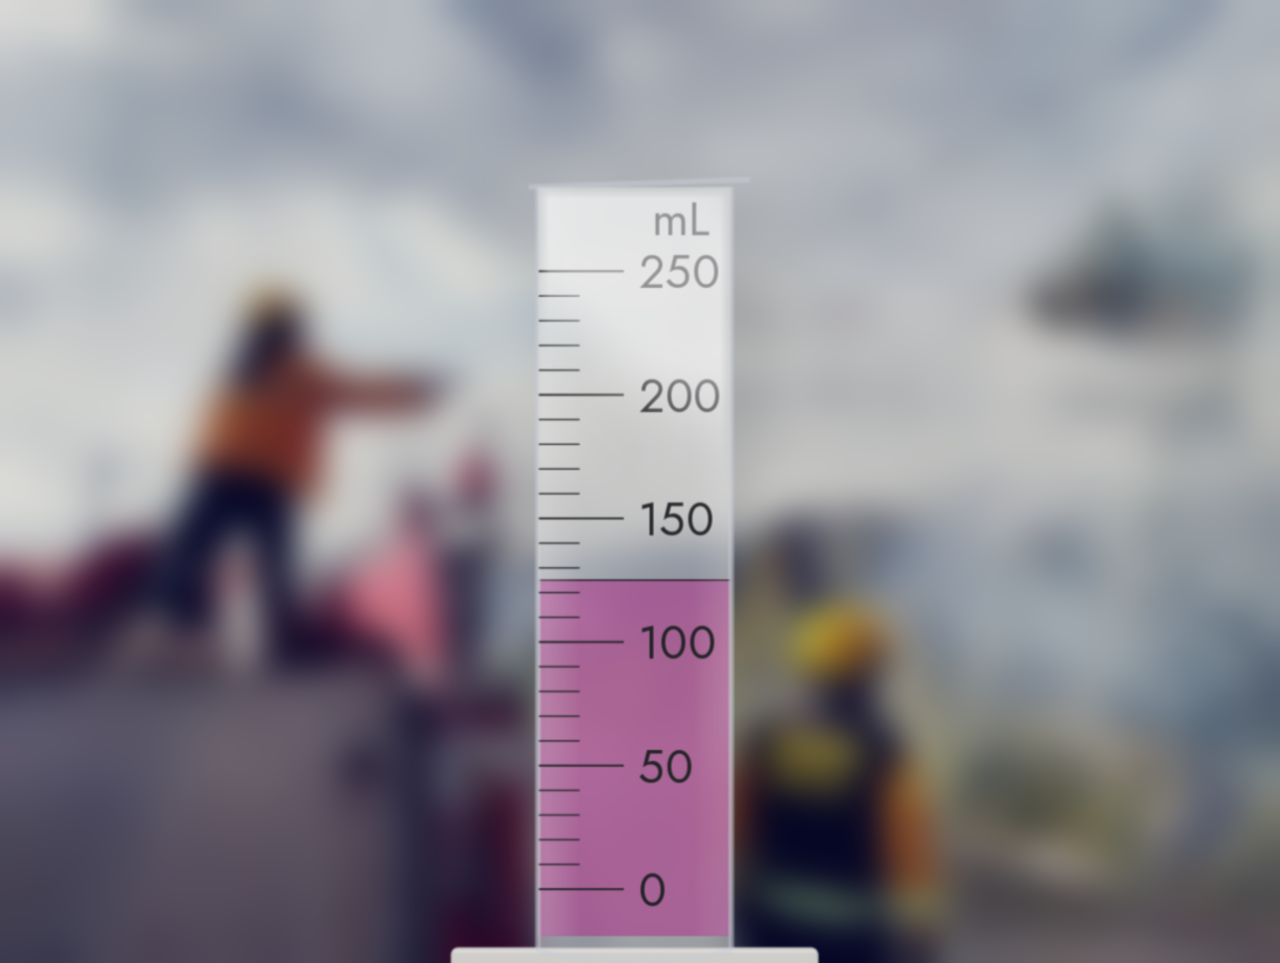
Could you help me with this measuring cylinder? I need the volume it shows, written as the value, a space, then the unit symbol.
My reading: 125 mL
